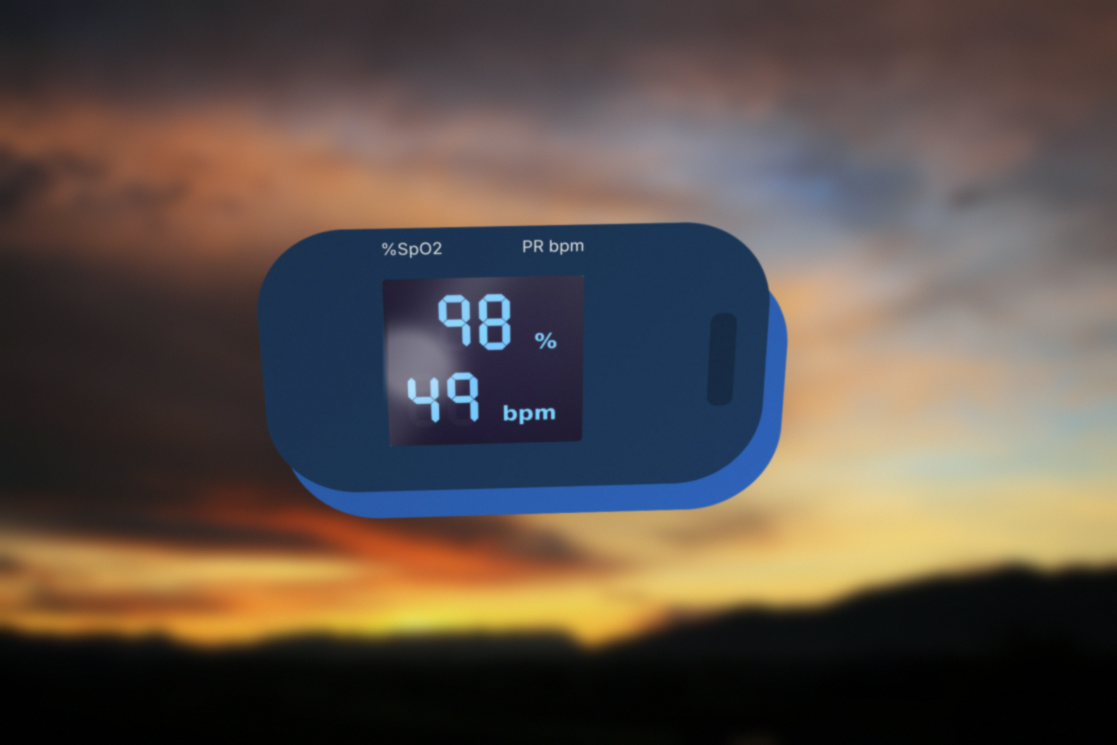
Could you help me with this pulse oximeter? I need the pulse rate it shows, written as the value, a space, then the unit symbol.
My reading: 49 bpm
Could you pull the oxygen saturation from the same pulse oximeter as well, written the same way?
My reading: 98 %
